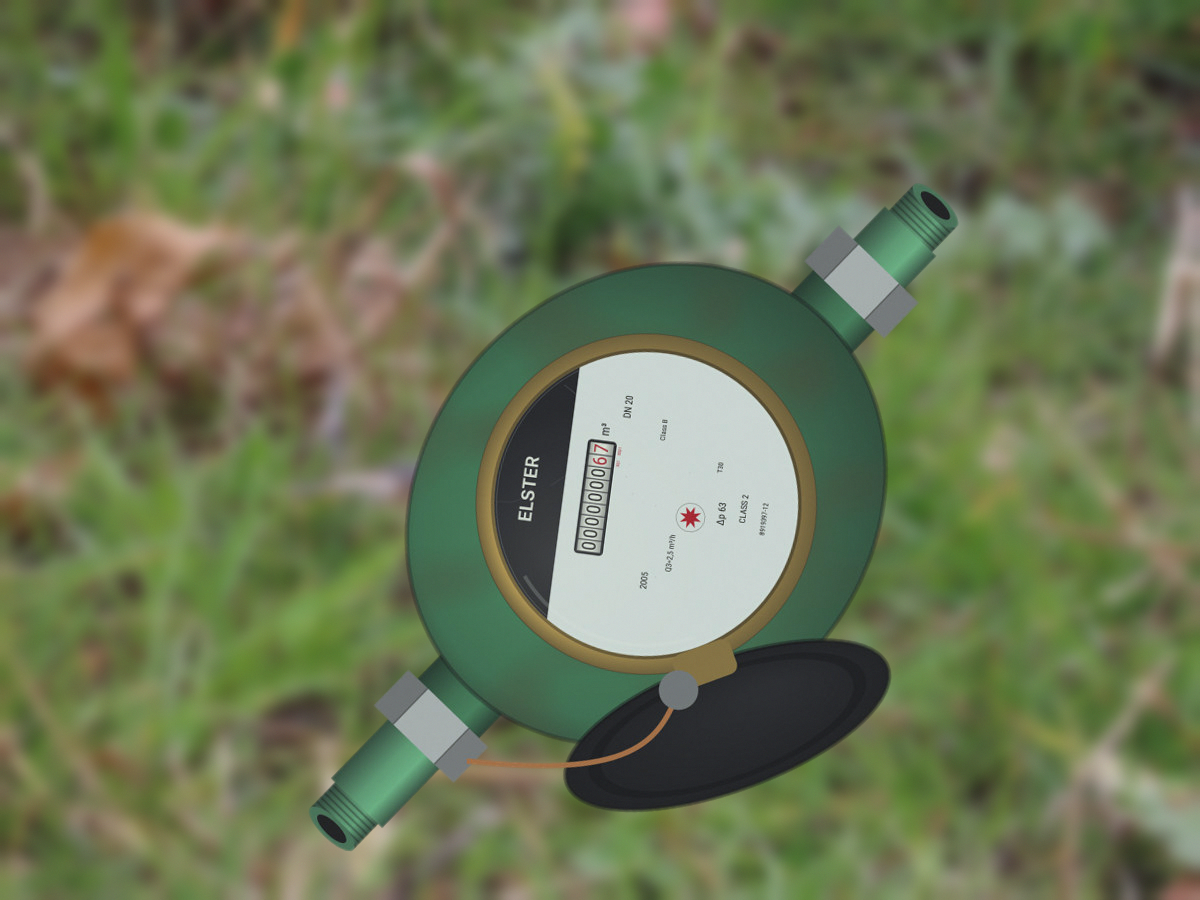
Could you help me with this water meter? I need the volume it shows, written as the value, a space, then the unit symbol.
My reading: 0.67 m³
